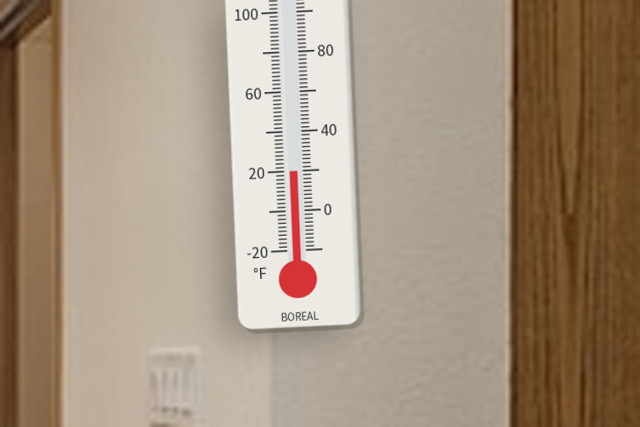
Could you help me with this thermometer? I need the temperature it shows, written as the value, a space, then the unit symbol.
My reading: 20 °F
